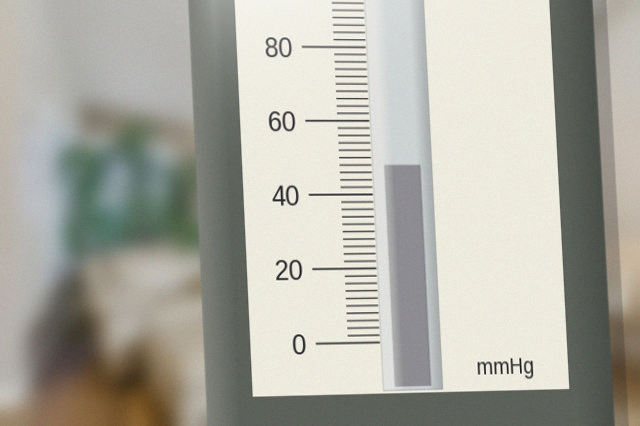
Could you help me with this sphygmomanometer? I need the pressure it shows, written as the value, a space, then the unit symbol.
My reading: 48 mmHg
